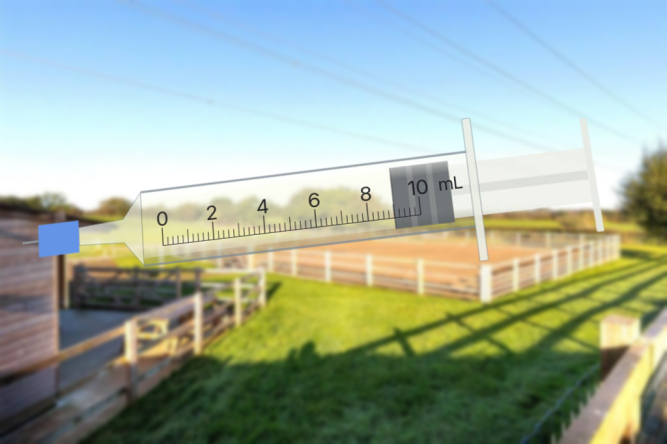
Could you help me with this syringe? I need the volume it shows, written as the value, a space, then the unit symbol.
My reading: 9 mL
